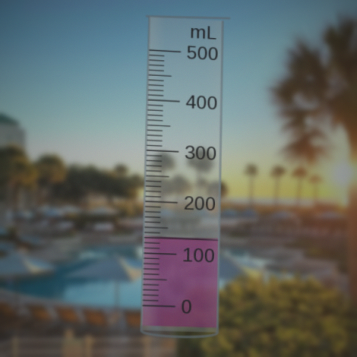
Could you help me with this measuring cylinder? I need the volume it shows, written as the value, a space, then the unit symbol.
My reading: 130 mL
